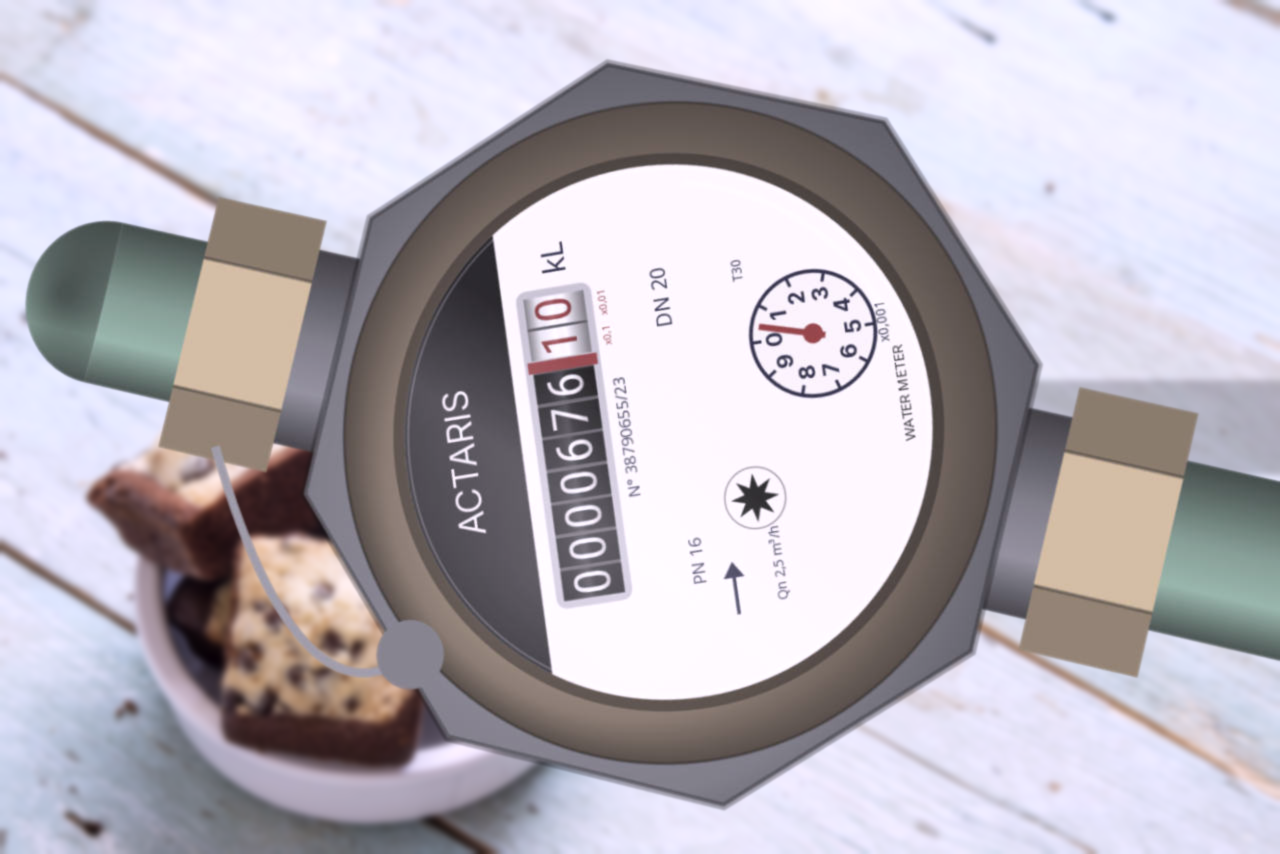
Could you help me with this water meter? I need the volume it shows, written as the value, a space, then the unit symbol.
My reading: 676.100 kL
